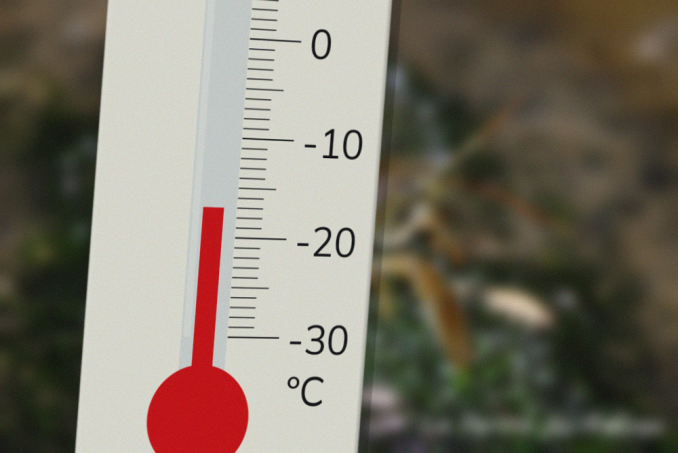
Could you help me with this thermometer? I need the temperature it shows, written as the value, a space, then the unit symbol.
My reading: -17 °C
